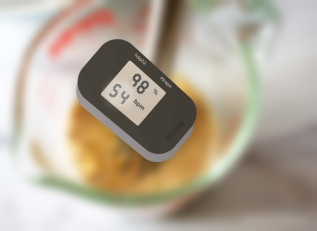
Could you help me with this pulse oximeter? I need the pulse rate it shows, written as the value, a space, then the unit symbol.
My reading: 54 bpm
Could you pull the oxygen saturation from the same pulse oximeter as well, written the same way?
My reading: 98 %
